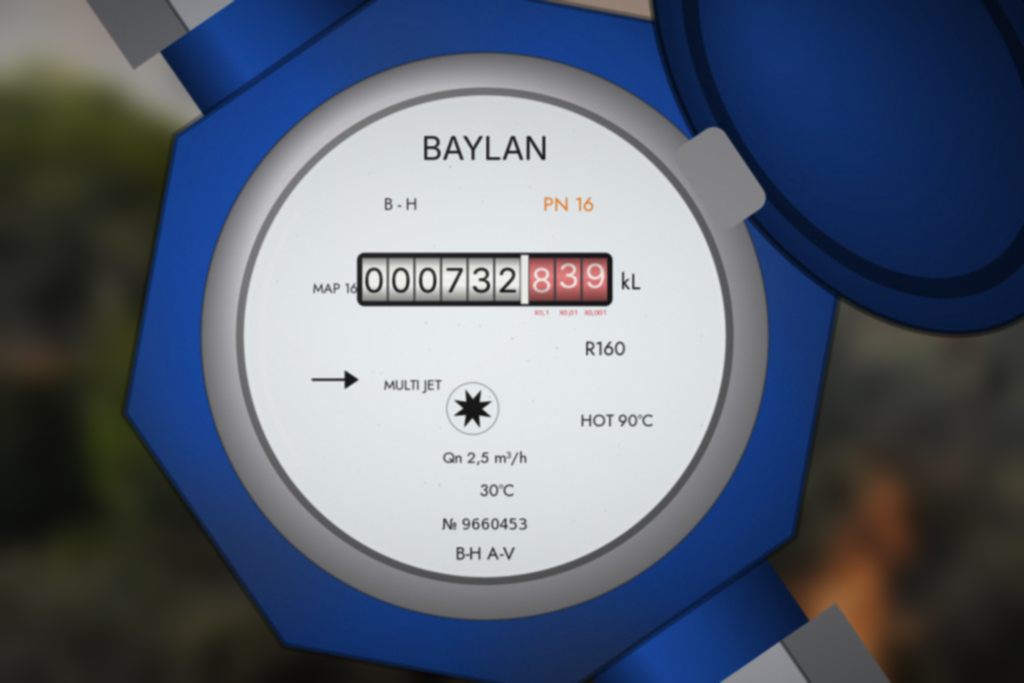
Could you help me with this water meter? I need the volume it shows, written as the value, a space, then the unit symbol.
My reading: 732.839 kL
